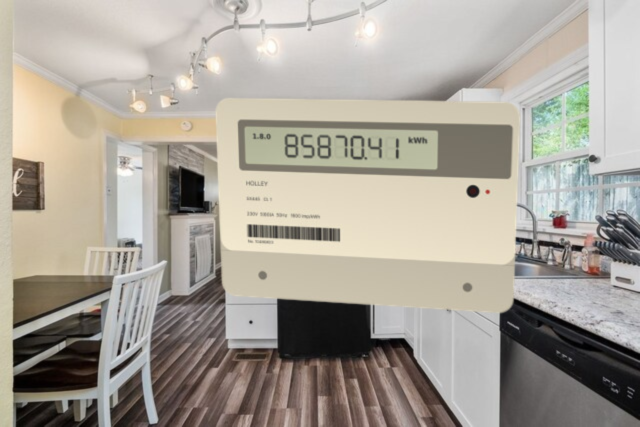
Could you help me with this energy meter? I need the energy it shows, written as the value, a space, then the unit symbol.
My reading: 85870.41 kWh
